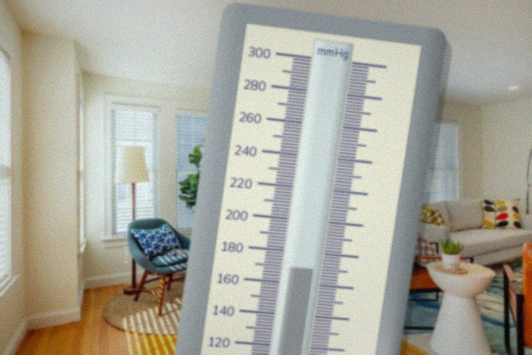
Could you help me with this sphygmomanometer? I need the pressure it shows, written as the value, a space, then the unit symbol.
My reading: 170 mmHg
